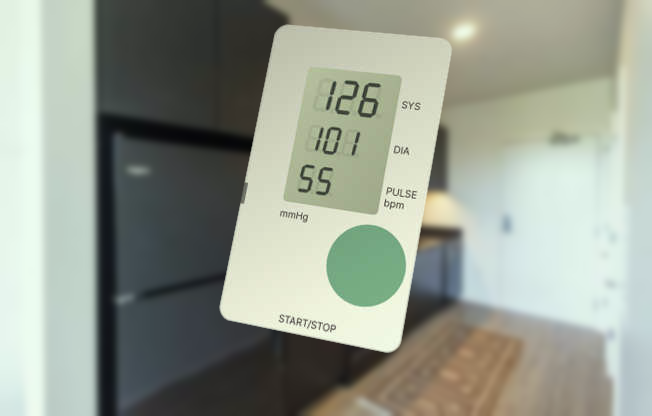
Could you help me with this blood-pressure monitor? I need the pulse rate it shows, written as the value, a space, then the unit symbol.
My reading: 55 bpm
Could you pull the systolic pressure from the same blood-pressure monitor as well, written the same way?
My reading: 126 mmHg
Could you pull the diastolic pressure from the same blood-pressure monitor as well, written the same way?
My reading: 101 mmHg
